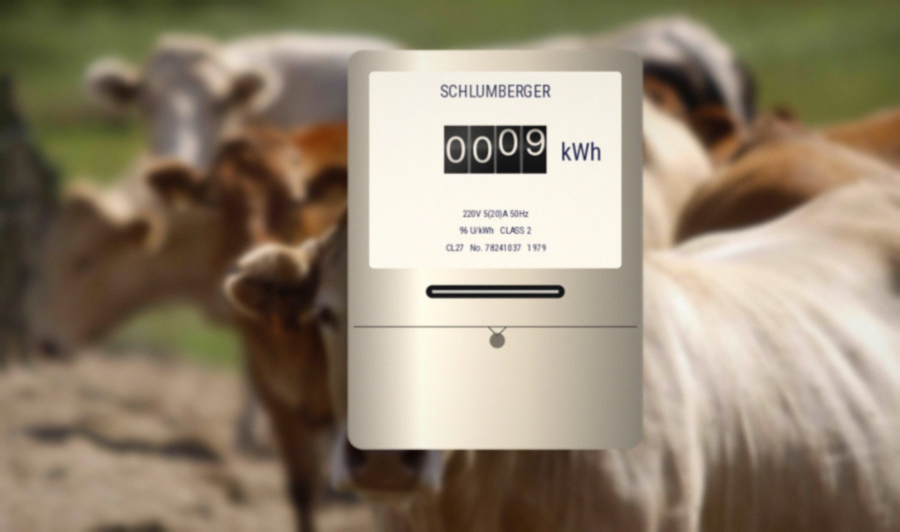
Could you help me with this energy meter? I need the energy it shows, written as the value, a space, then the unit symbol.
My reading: 9 kWh
